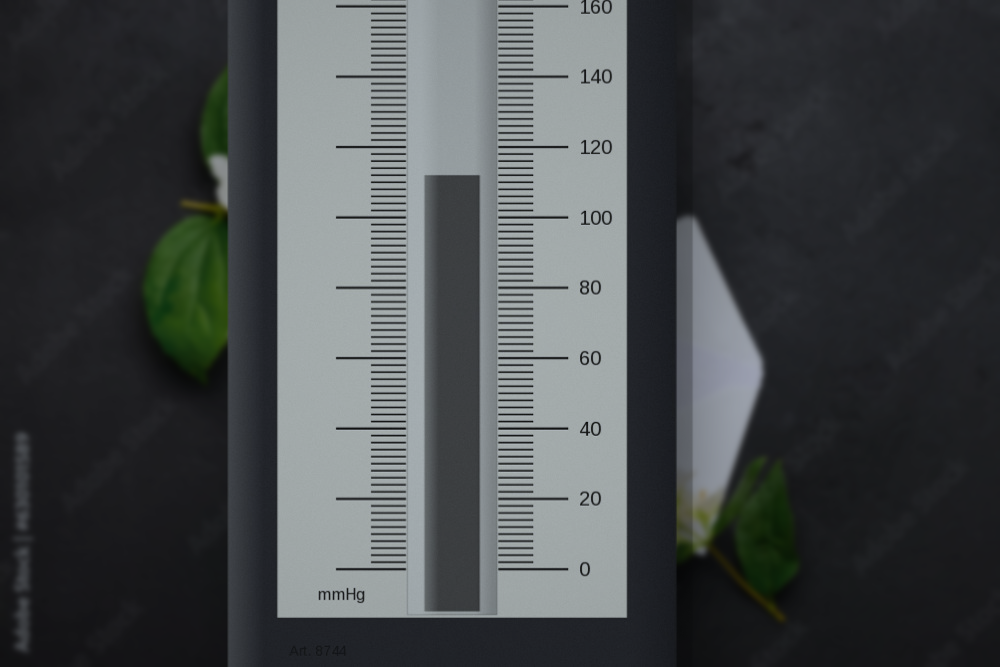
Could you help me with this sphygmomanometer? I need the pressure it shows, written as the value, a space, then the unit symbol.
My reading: 112 mmHg
